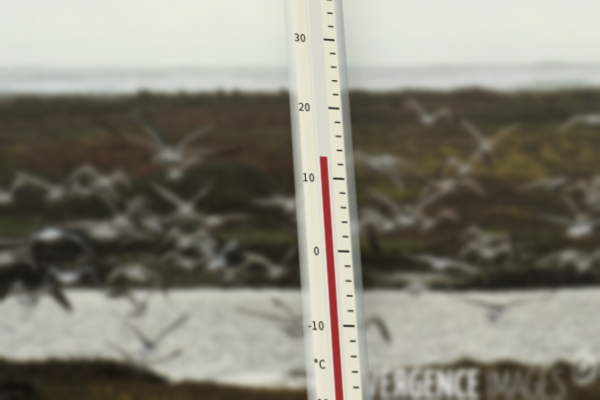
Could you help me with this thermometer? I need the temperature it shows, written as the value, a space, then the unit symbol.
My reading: 13 °C
